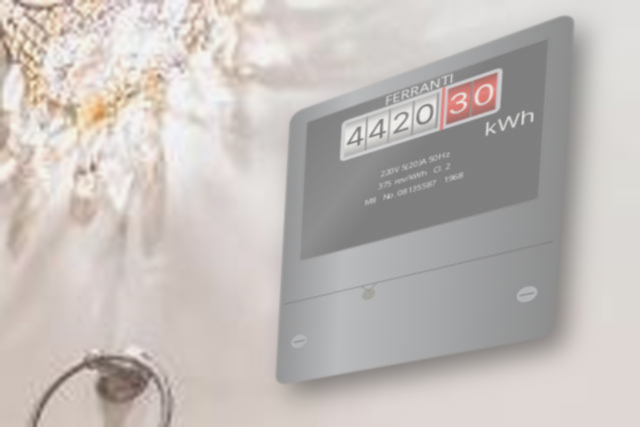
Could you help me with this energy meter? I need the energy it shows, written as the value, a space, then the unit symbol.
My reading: 4420.30 kWh
